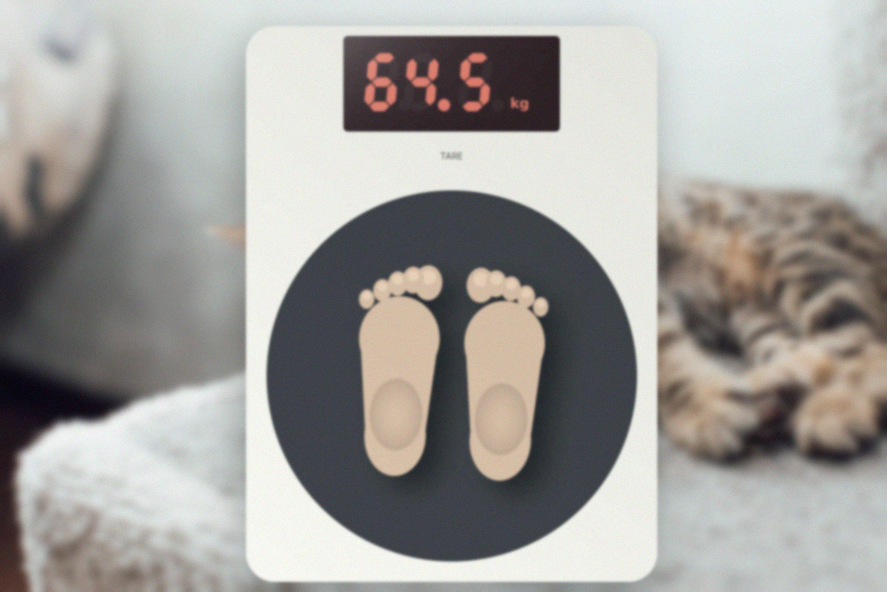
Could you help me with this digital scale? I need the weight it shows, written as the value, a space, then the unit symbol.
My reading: 64.5 kg
